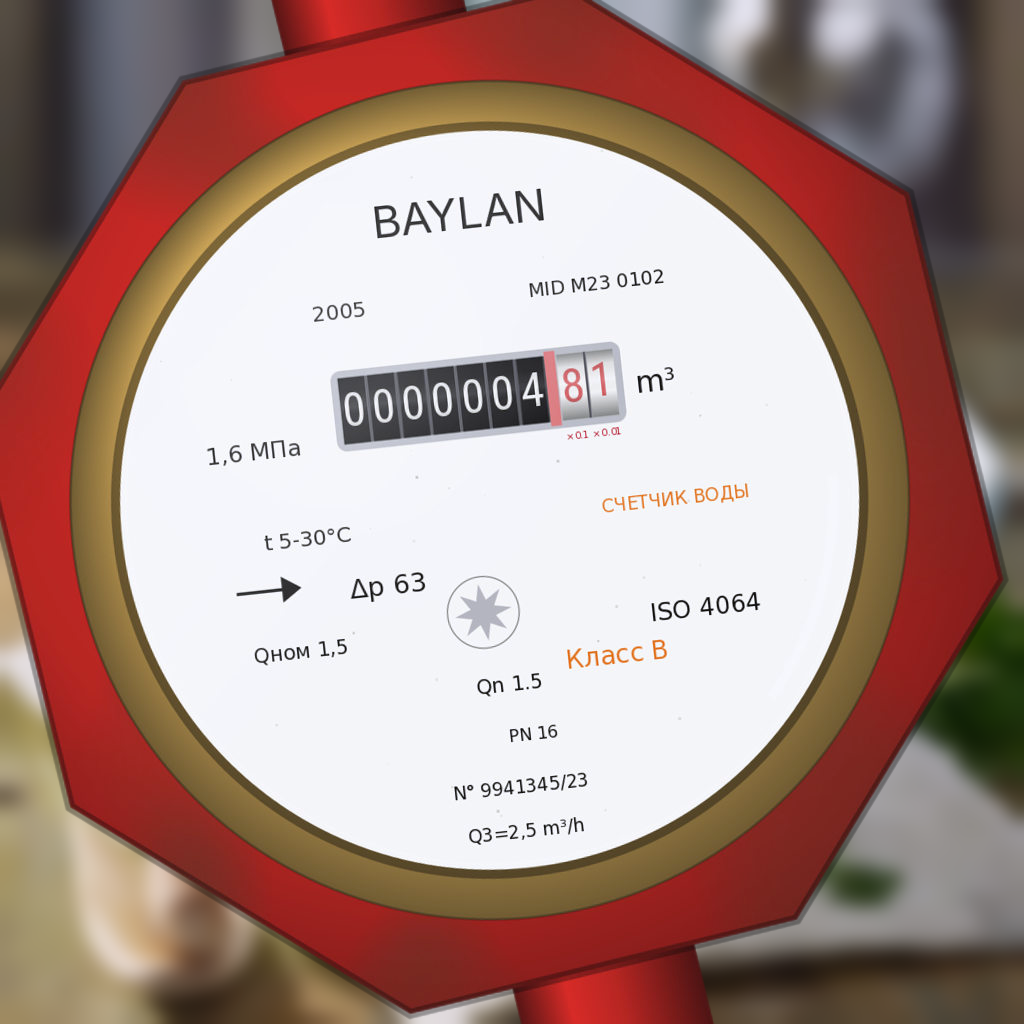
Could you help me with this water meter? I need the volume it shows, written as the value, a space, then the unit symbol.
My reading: 4.81 m³
